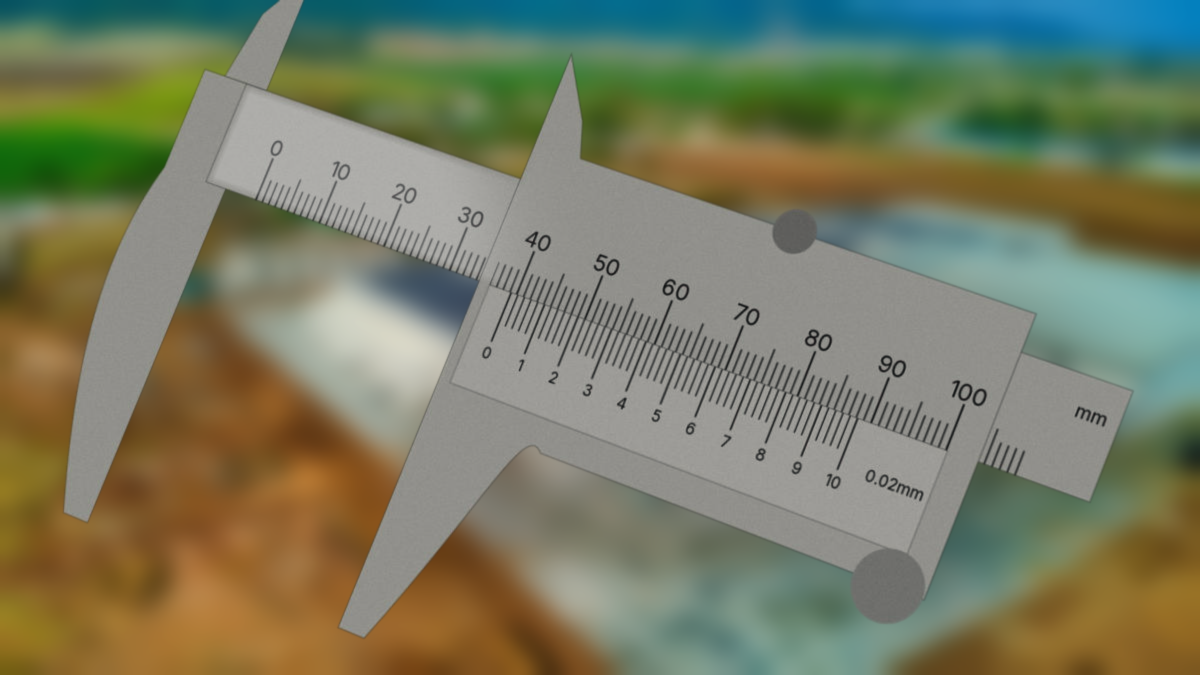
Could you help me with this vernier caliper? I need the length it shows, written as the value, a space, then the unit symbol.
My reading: 39.2 mm
